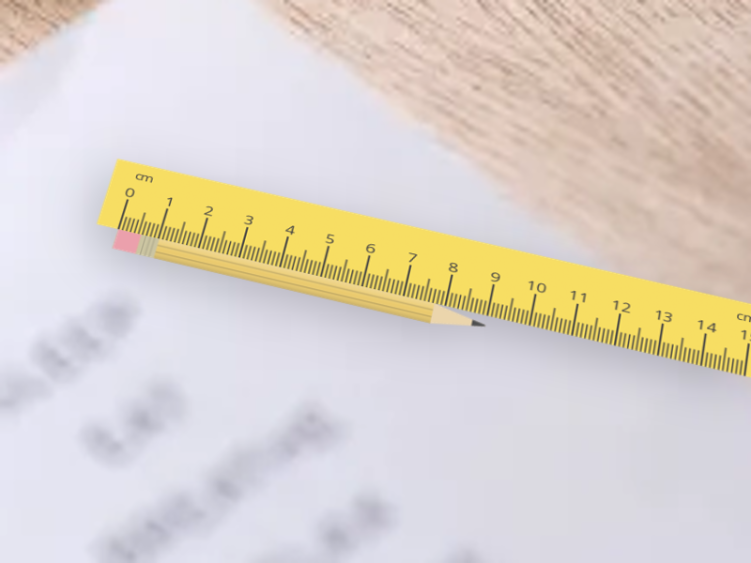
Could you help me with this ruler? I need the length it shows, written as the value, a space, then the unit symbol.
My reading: 9 cm
